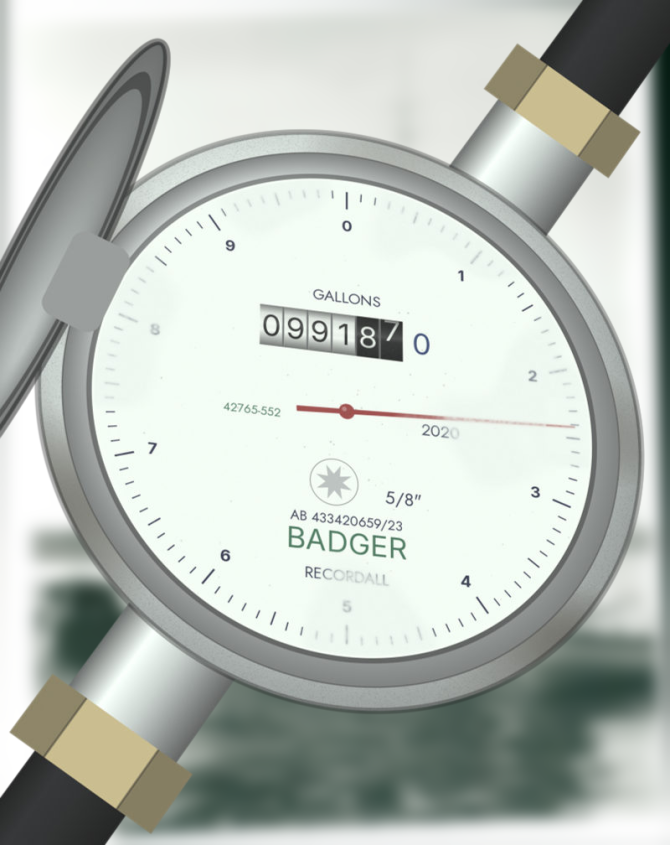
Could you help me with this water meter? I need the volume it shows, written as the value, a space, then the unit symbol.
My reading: 991872.4 gal
